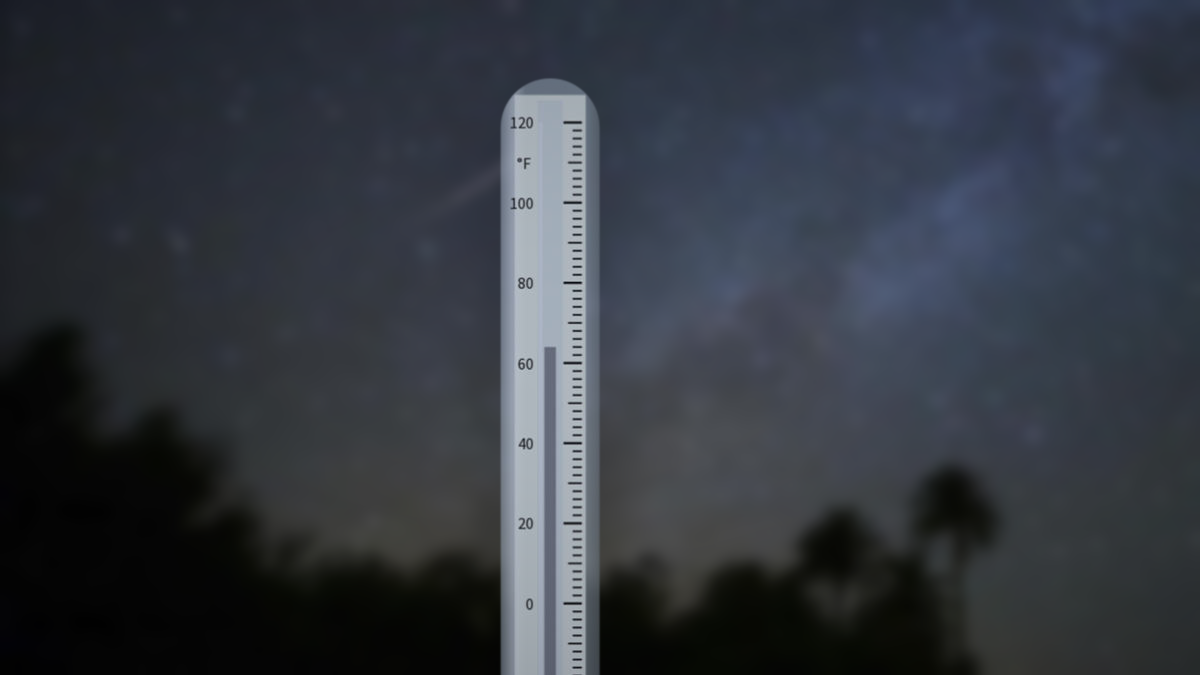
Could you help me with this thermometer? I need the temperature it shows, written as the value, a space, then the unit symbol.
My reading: 64 °F
